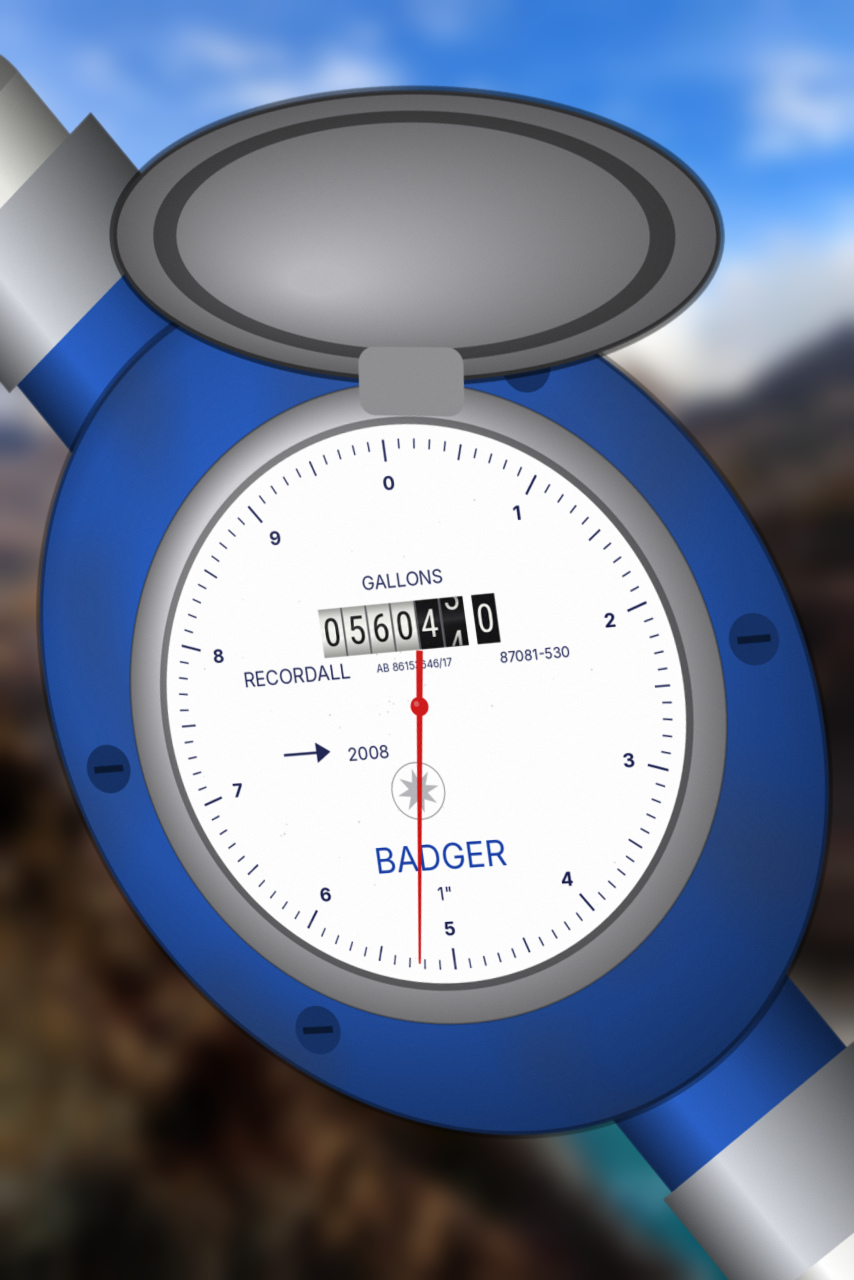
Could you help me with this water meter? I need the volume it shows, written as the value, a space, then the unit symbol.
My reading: 560435.2 gal
